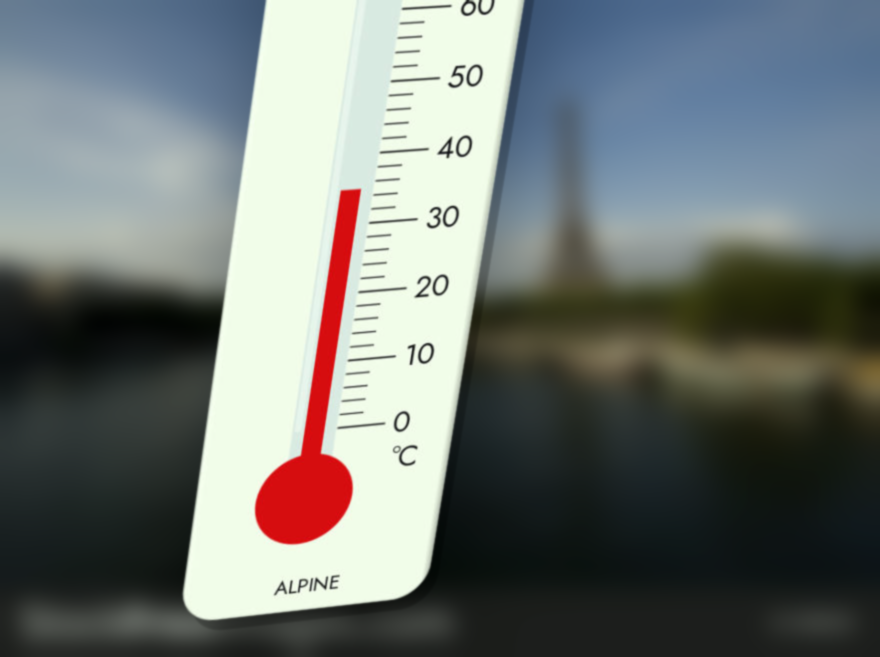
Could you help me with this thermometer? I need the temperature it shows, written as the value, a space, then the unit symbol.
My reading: 35 °C
